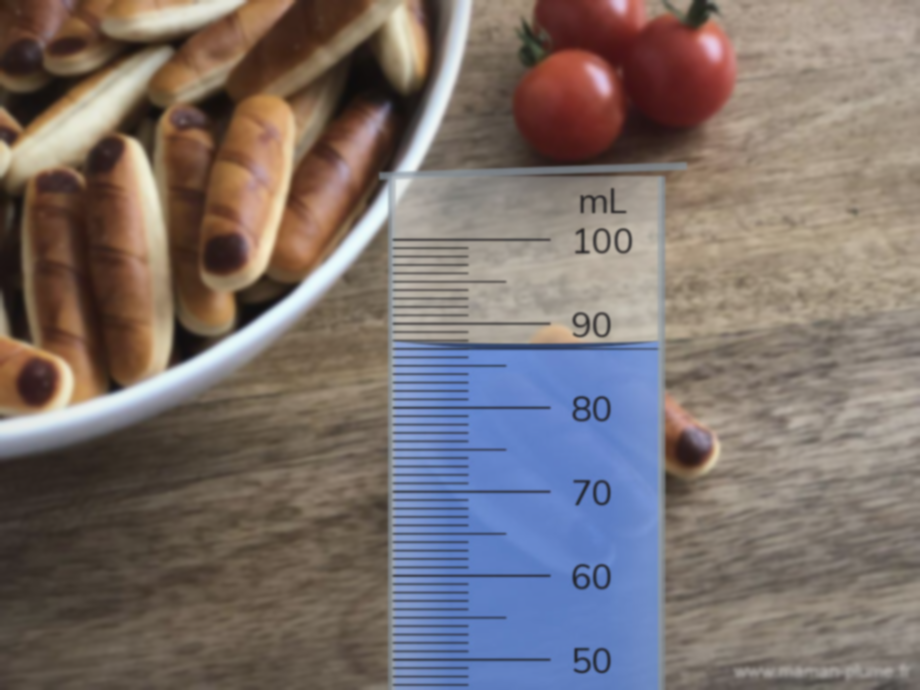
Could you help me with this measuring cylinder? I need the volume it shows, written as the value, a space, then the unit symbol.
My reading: 87 mL
